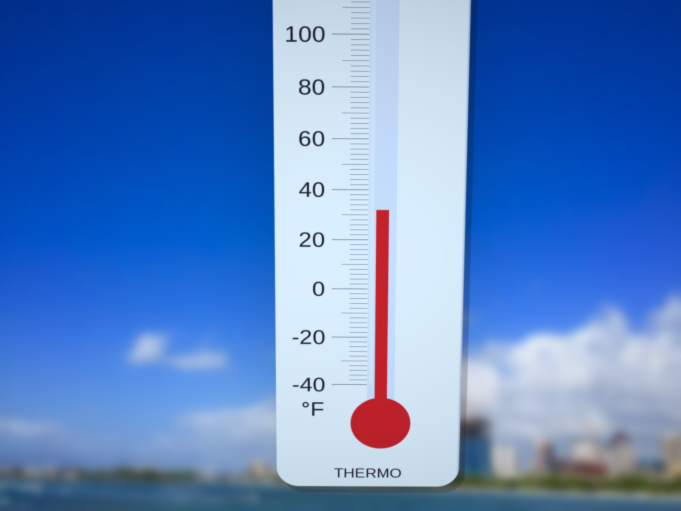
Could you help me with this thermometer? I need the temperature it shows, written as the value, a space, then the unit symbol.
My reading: 32 °F
